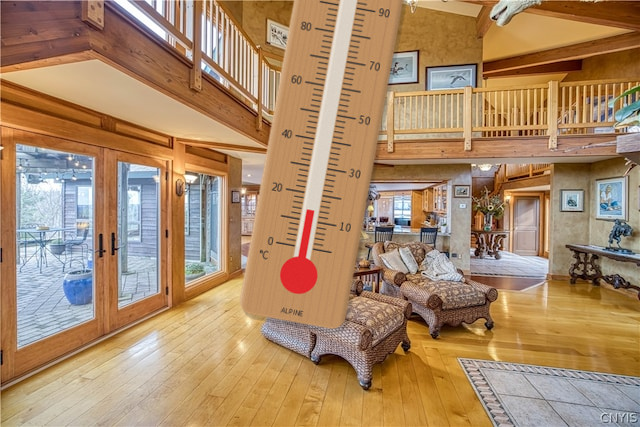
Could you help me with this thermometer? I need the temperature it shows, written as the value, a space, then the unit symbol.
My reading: 14 °C
